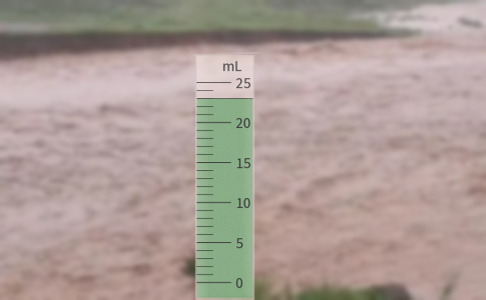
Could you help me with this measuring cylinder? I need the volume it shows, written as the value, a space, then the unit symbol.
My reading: 23 mL
